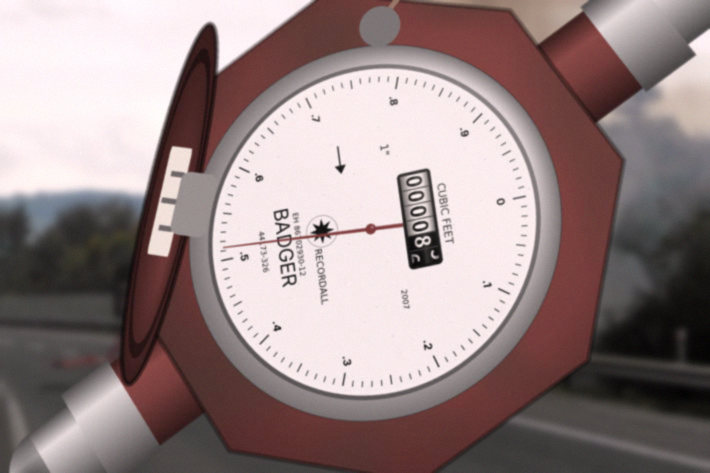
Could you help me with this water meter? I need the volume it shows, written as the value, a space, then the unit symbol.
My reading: 85.51 ft³
